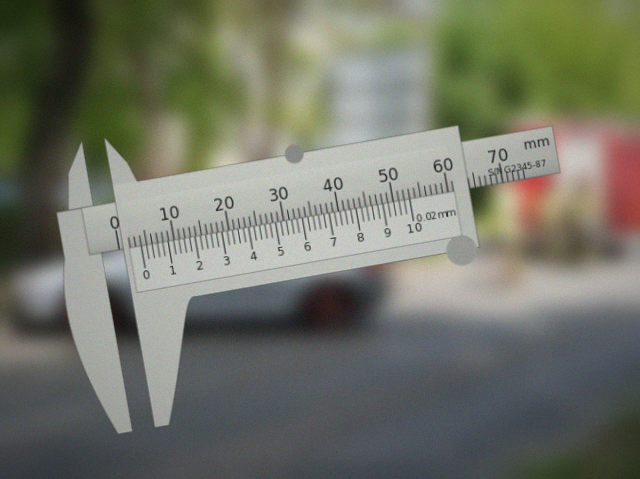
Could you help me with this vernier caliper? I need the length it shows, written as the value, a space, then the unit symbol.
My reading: 4.0 mm
